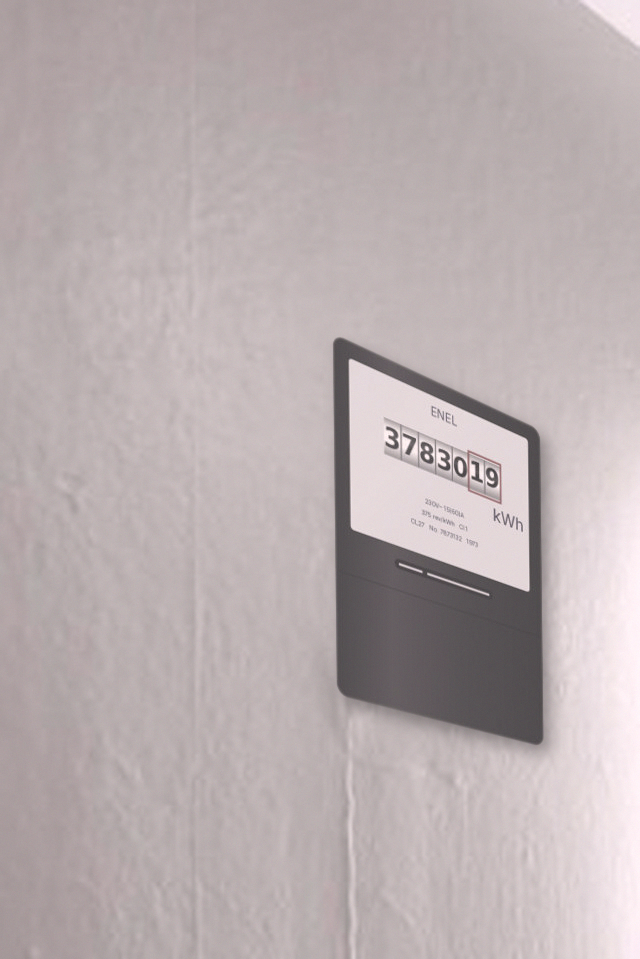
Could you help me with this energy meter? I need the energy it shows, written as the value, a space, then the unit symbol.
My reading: 37830.19 kWh
